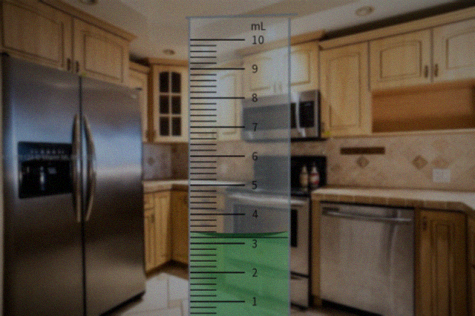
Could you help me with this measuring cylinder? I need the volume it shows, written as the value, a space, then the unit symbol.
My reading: 3.2 mL
